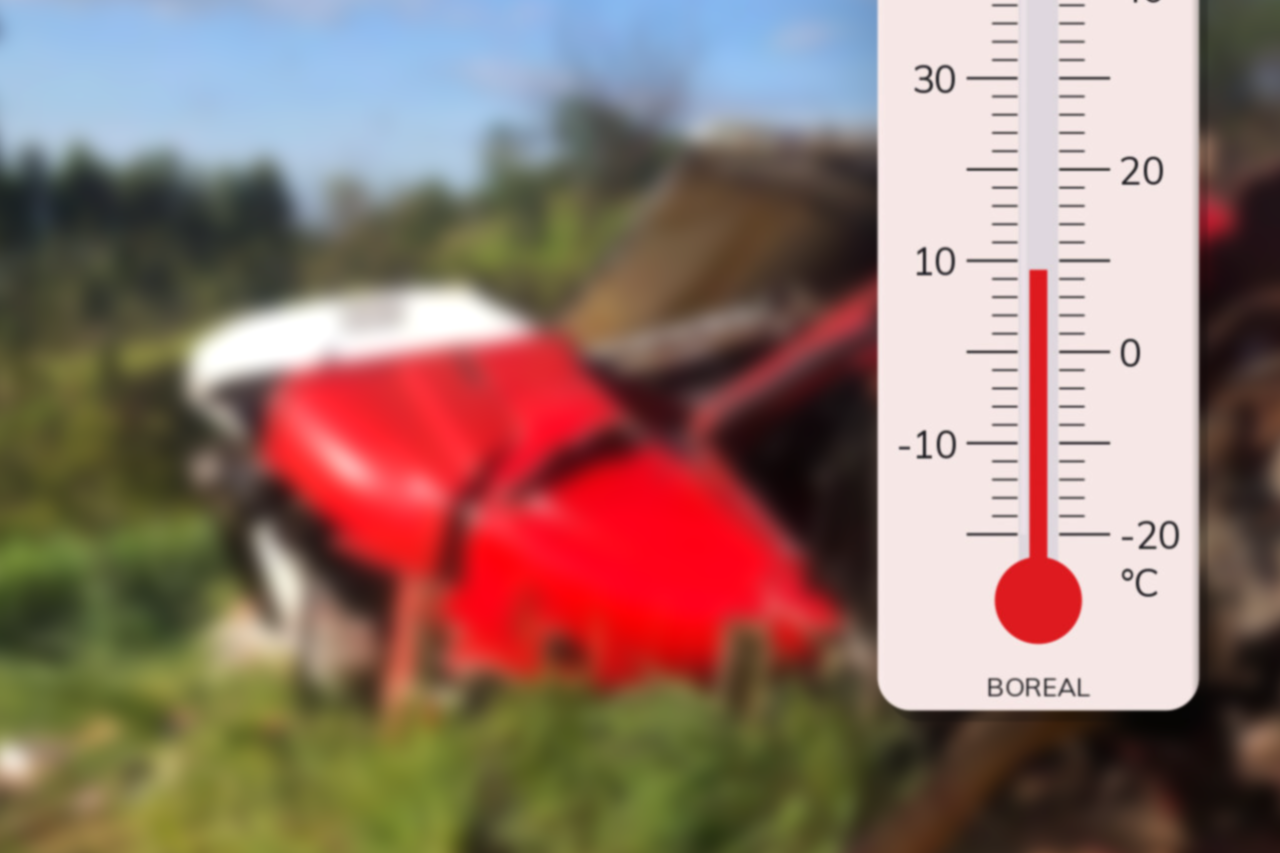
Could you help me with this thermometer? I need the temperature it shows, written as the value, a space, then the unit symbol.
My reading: 9 °C
